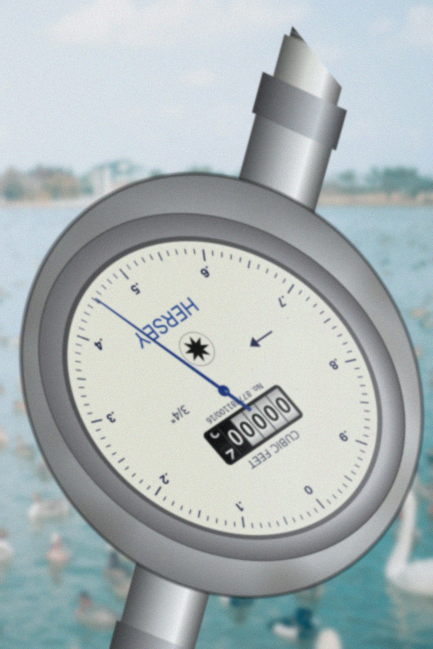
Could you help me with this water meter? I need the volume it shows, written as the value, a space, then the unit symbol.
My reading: 2.45 ft³
